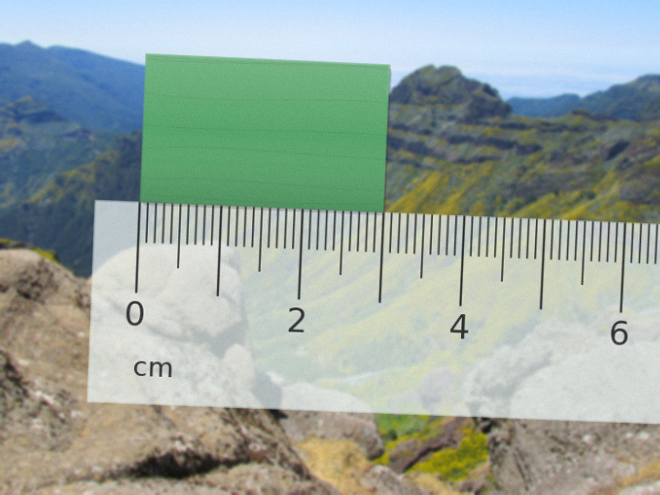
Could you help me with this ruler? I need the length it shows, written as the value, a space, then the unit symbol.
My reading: 3 cm
